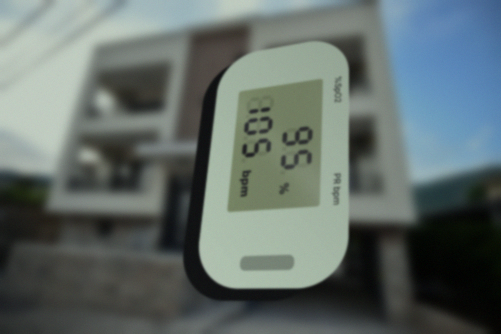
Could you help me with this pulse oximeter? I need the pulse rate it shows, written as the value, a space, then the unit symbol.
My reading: 105 bpm
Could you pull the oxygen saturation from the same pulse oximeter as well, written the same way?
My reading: 95 %
